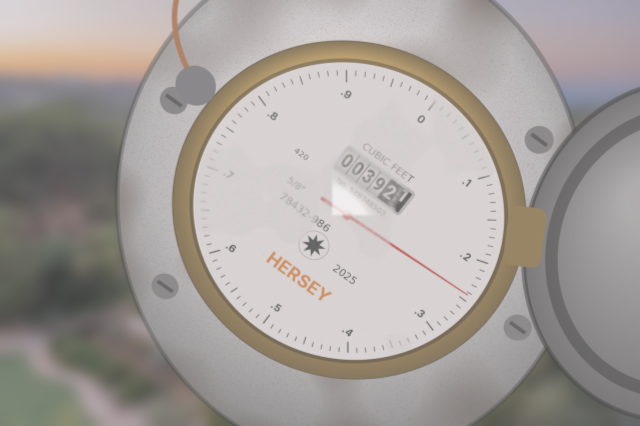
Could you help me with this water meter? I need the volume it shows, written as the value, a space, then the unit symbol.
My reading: 3921.24 ft³
